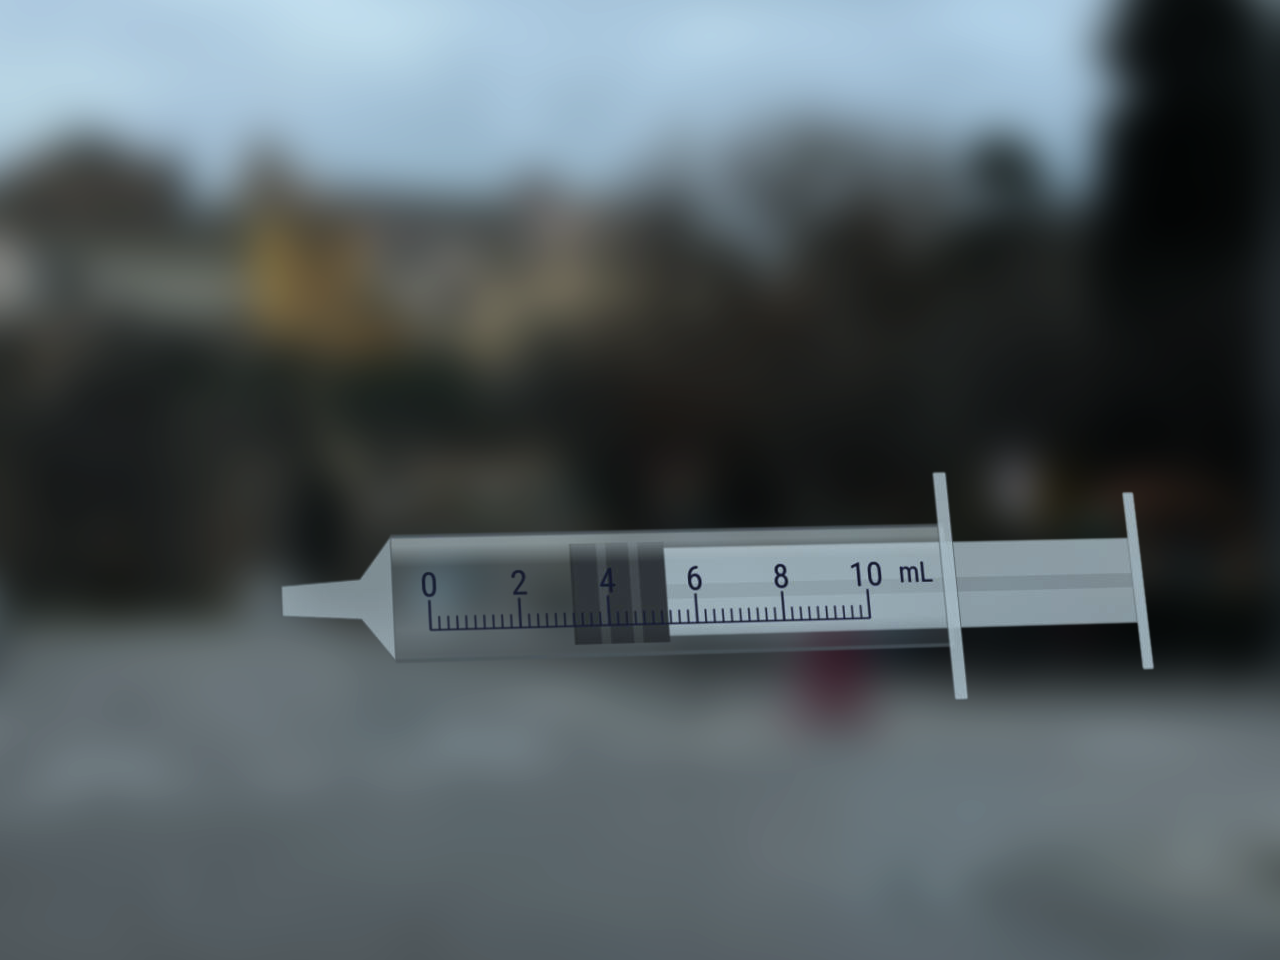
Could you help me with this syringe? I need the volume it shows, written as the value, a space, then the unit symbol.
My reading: 3.2 mL
